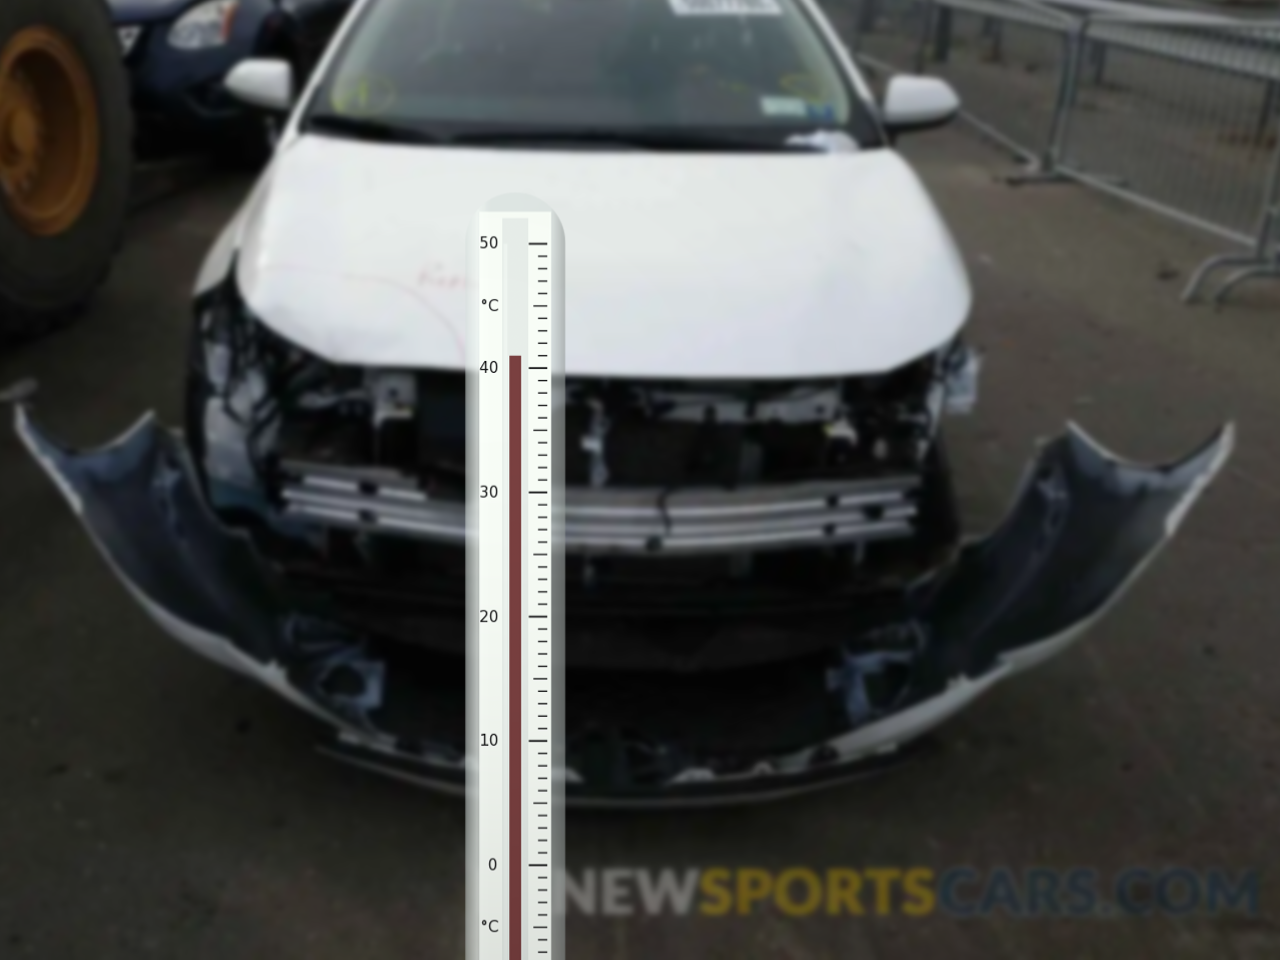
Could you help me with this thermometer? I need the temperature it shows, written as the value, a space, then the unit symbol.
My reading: 41 °C
